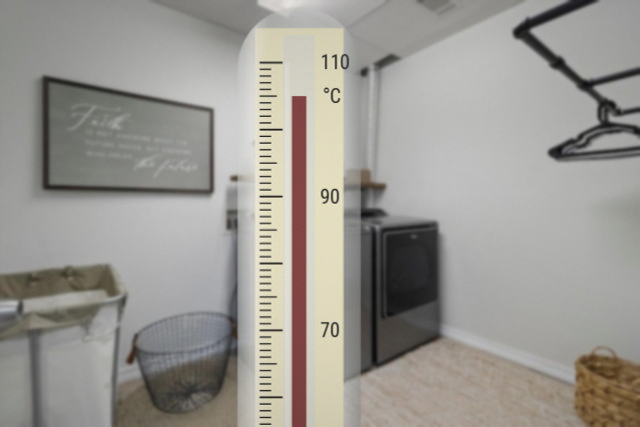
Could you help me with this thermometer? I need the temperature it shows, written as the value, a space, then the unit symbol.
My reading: 105 °C
